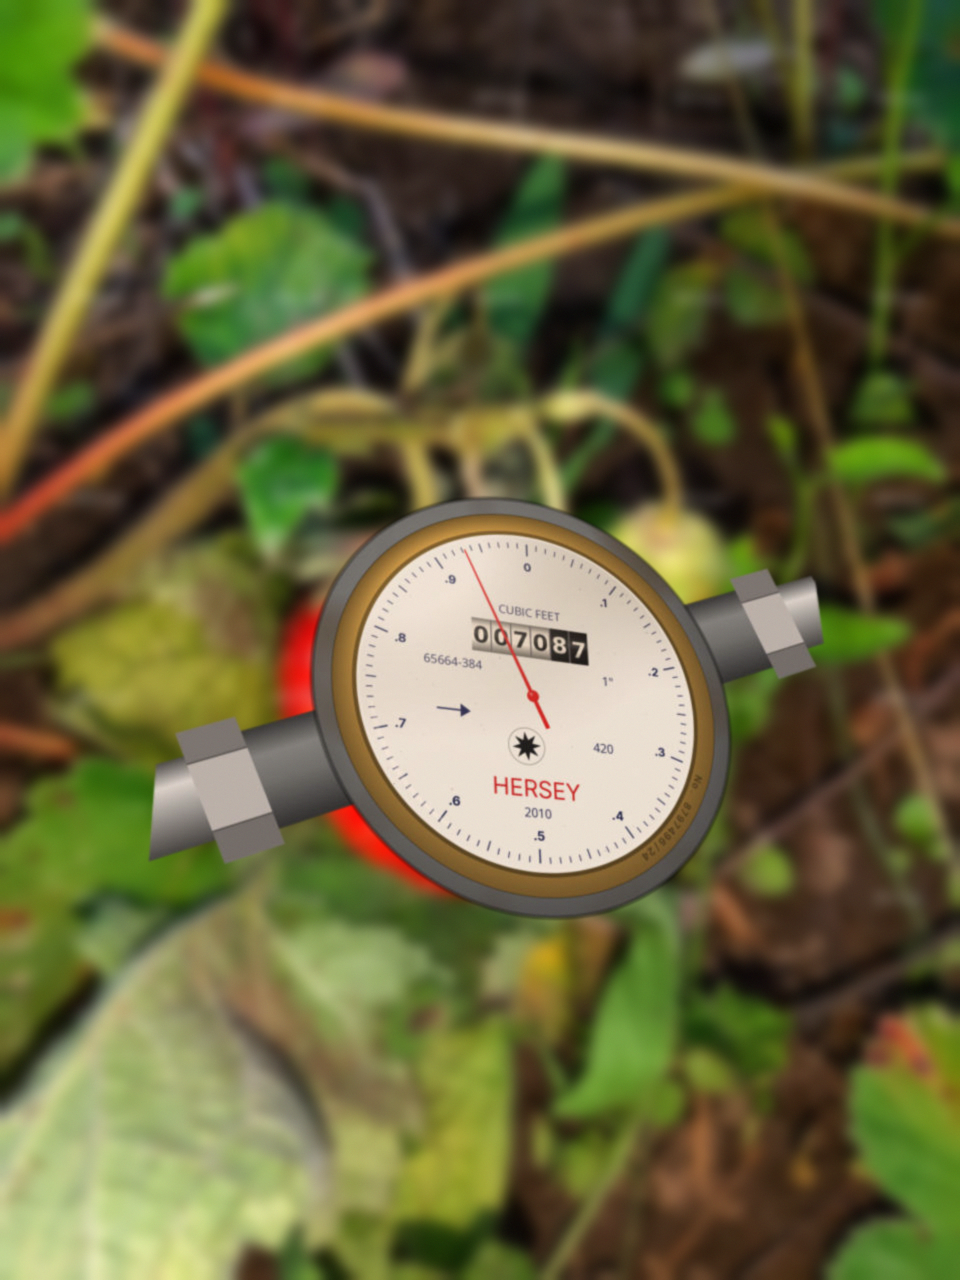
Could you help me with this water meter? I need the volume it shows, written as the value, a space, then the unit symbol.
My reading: 7086.93 ft³
